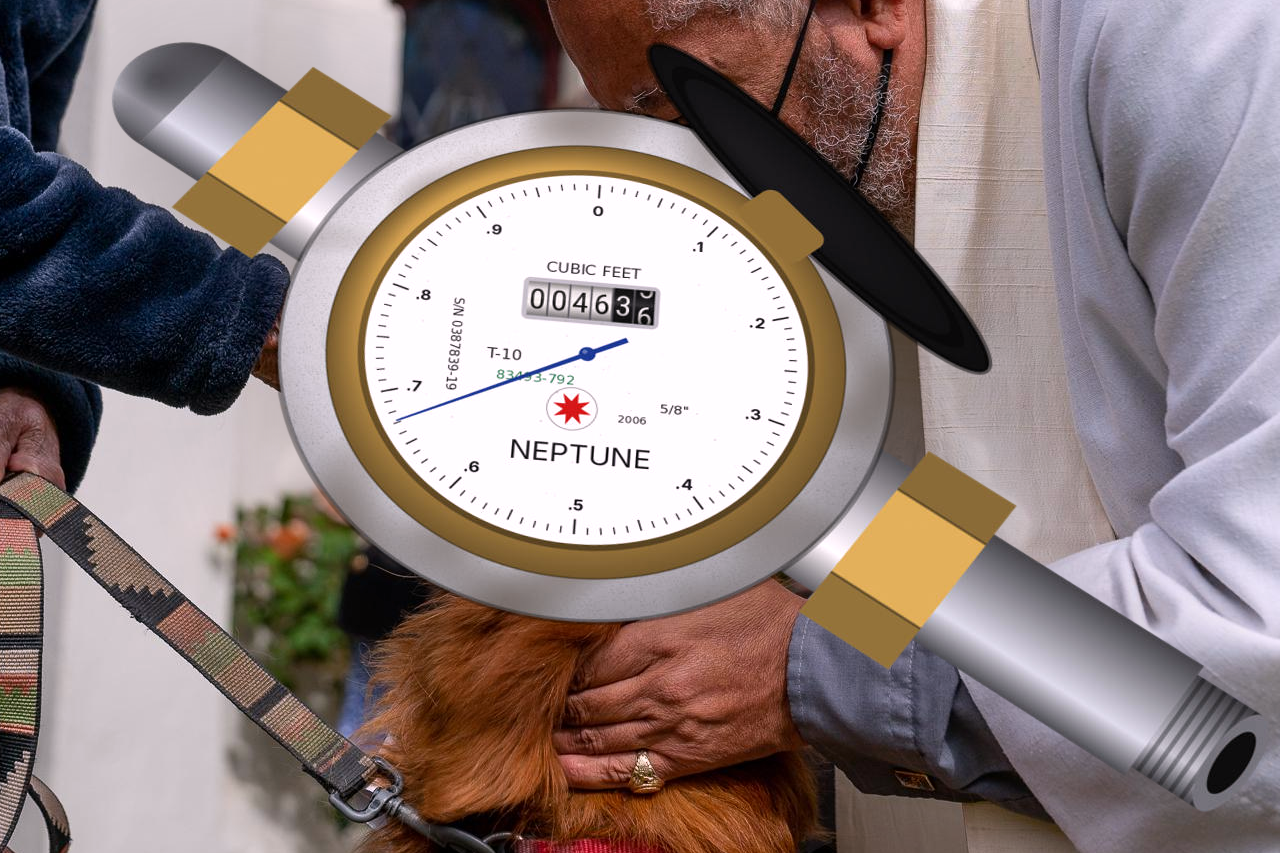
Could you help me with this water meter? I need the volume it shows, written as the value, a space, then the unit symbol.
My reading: 4635.67 ft³
